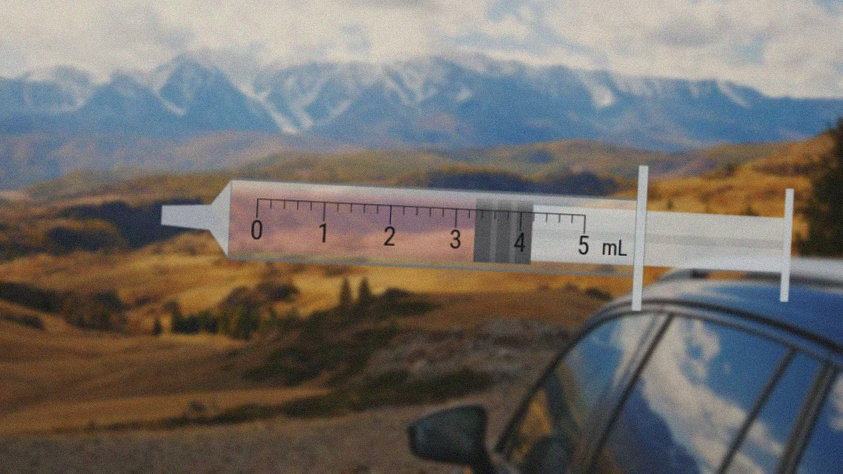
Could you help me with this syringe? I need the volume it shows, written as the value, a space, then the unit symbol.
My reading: 3.3 mL
